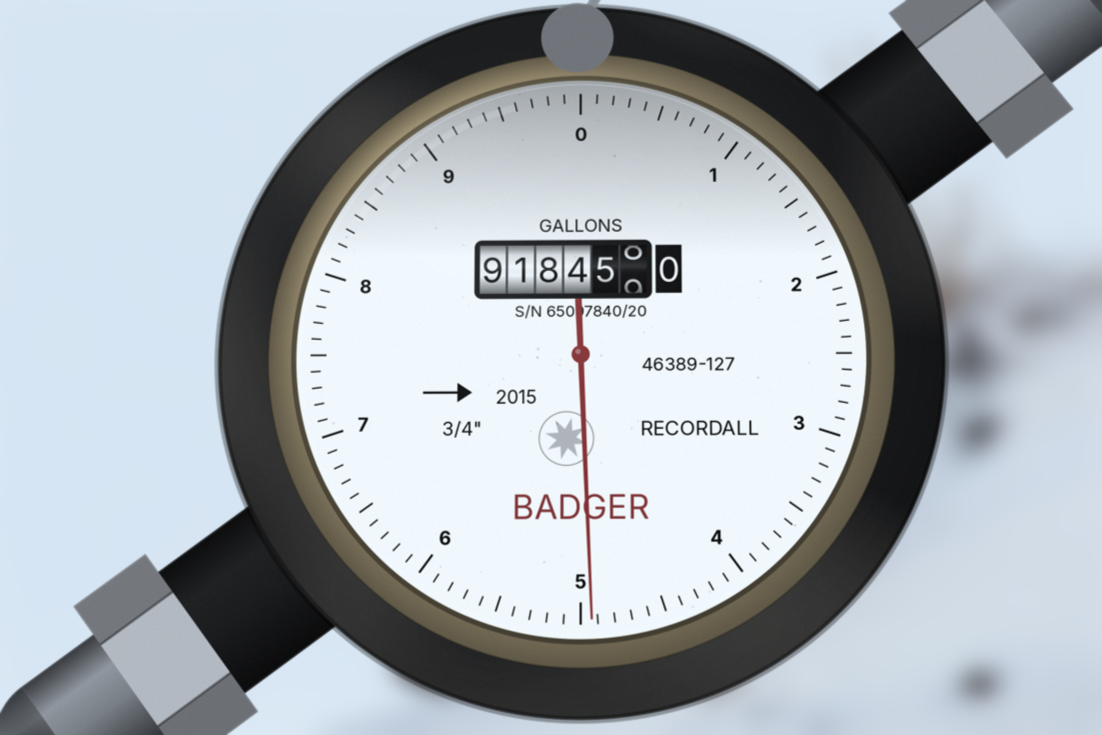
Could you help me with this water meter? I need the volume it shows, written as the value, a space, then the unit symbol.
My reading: 9184584.9 gal
